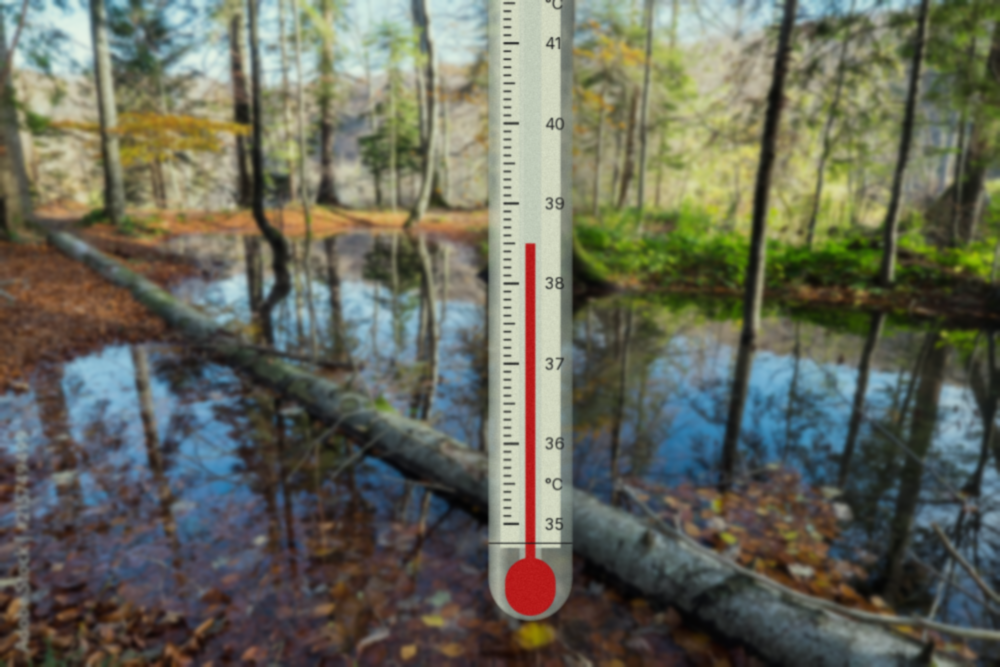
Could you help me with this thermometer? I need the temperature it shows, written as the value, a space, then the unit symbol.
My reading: 38.5 °C
